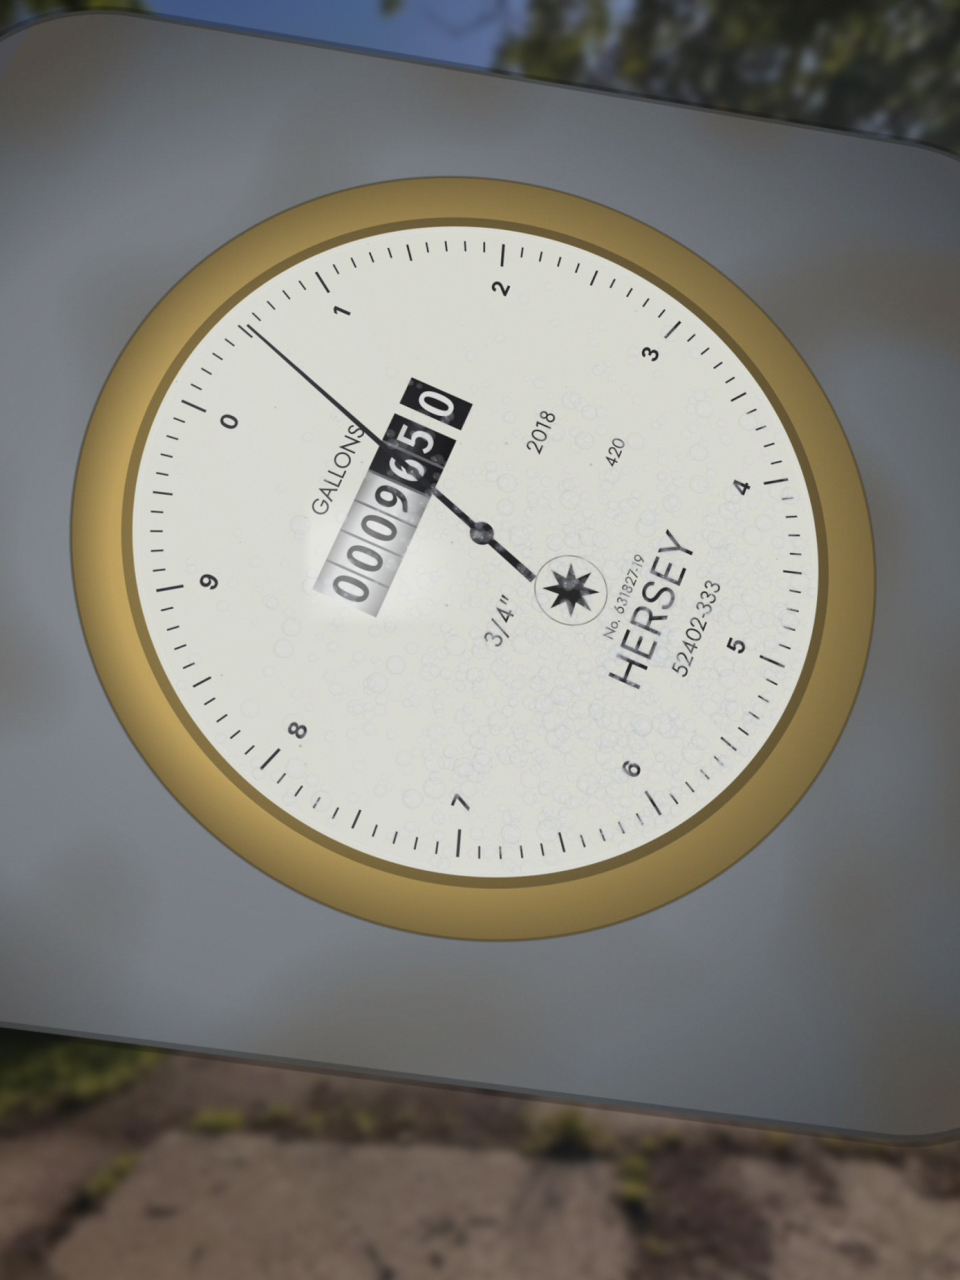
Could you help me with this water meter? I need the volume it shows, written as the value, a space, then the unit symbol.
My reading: 9650.5 gal
